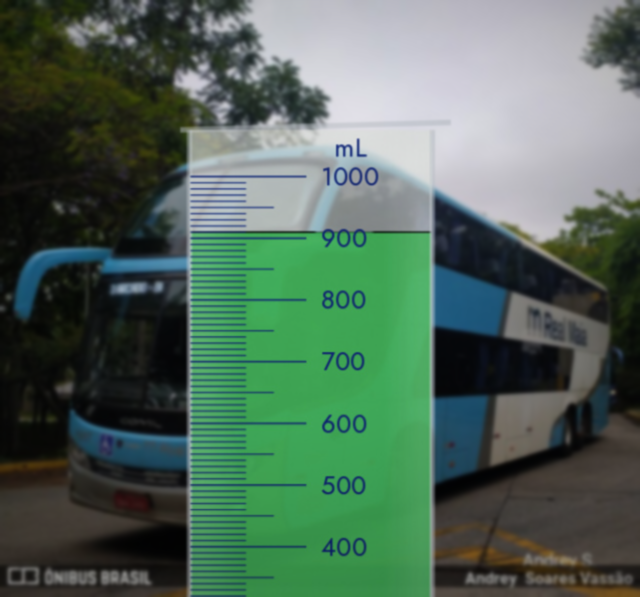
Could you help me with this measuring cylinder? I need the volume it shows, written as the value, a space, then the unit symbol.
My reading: 910 mL
